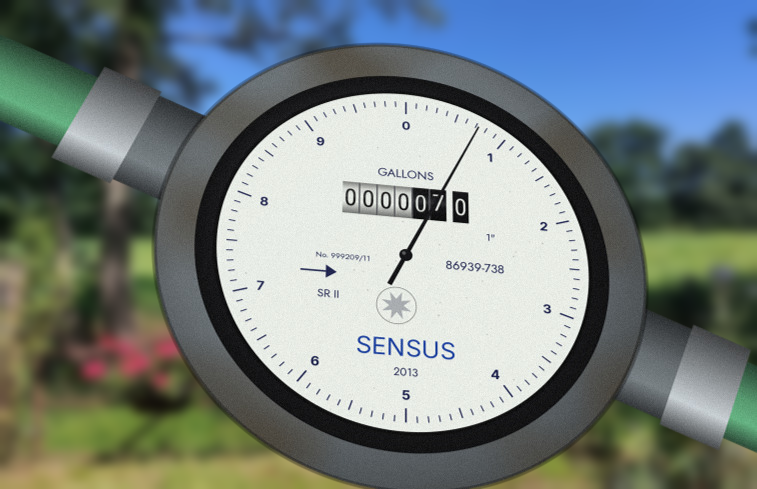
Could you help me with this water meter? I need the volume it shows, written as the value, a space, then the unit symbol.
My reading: 70.7 gal
